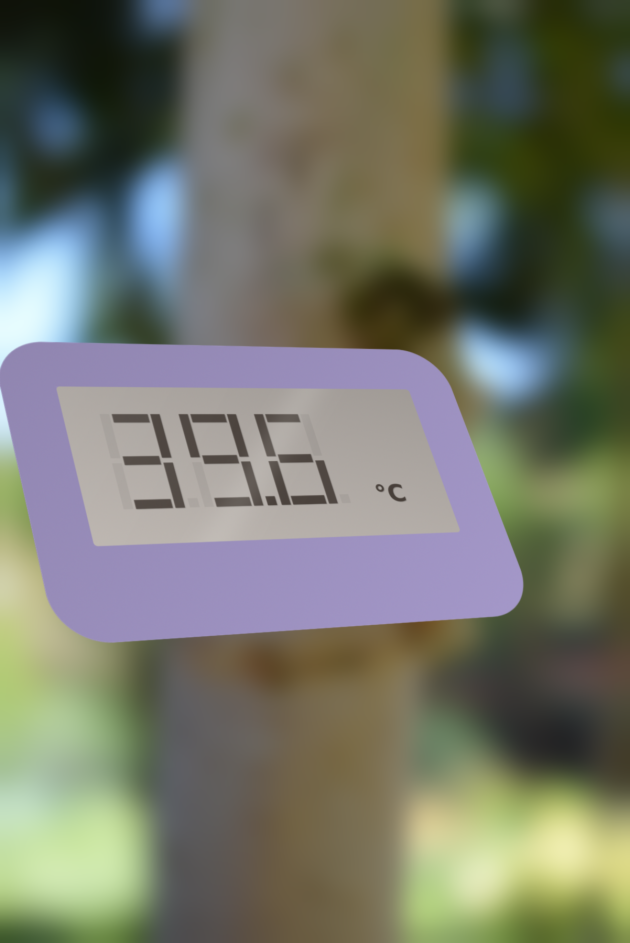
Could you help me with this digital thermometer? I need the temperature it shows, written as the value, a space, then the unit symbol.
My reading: 39.6 °C
